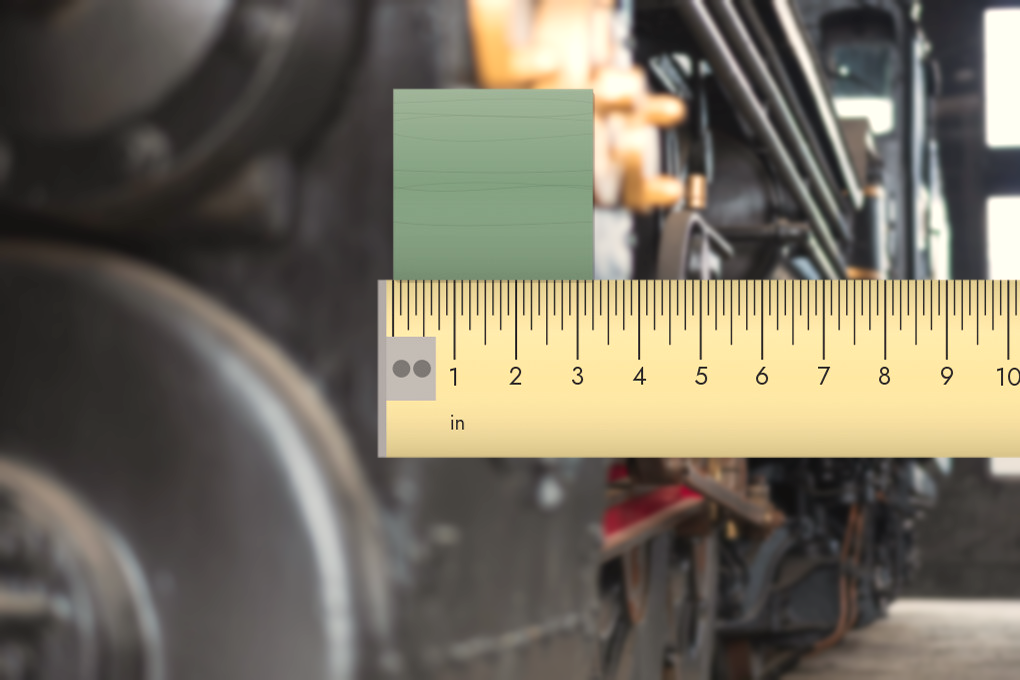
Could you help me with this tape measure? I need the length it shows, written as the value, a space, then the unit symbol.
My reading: 3.25 in
